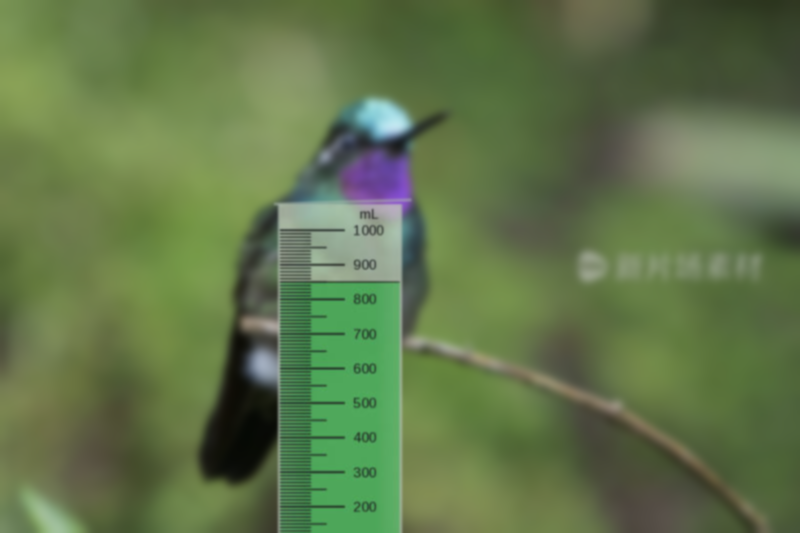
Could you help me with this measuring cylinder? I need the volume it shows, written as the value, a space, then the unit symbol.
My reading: 850 mL
